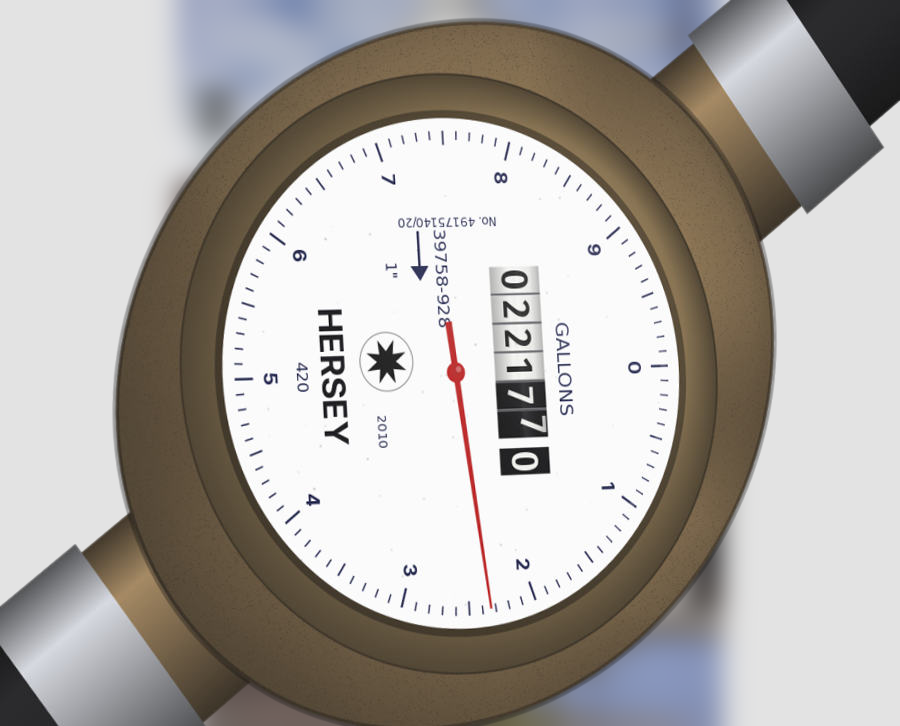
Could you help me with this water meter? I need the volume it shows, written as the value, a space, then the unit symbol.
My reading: 221772.3 gal
